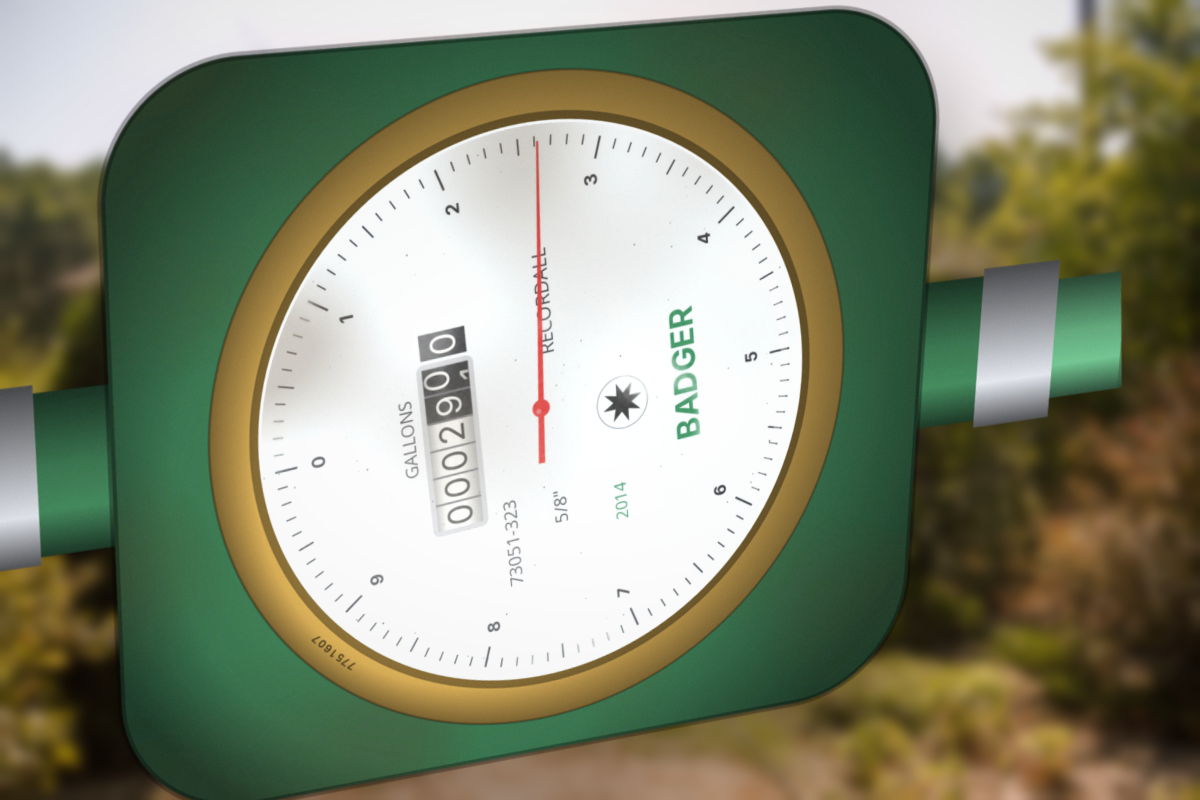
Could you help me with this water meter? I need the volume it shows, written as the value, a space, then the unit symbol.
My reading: 2902.6 gal
